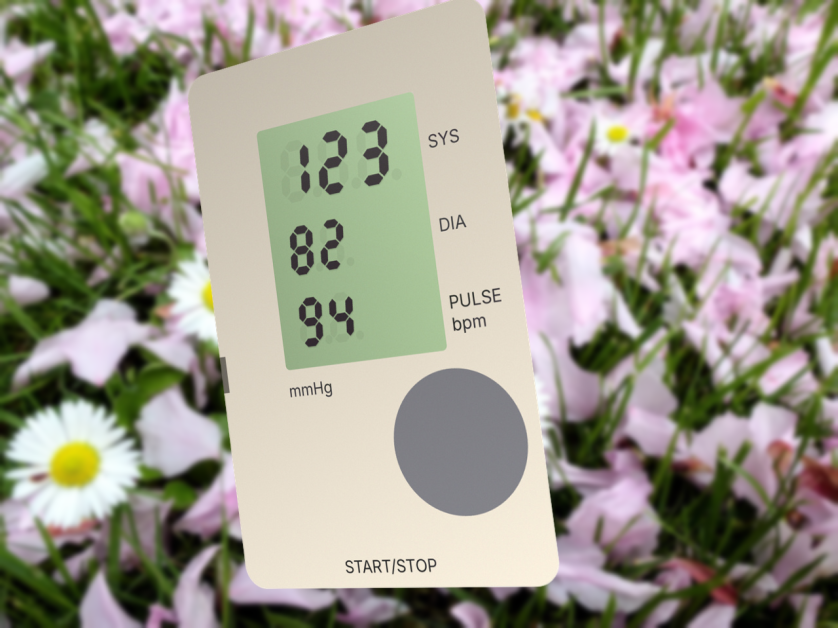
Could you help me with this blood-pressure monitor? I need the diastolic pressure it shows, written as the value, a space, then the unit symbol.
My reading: 82 mmHg
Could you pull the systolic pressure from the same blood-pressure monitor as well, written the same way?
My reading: 123 mmHg
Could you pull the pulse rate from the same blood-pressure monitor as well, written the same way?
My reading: 94 bpm
